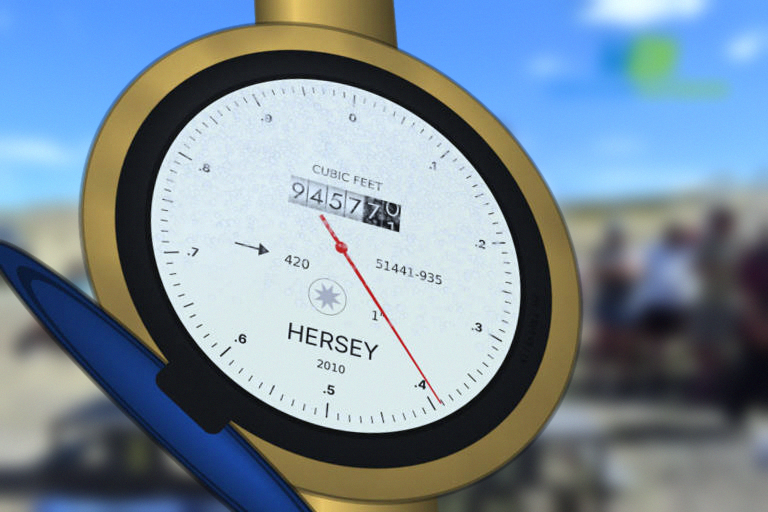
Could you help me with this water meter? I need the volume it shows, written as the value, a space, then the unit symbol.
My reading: 945770.39 ft³
